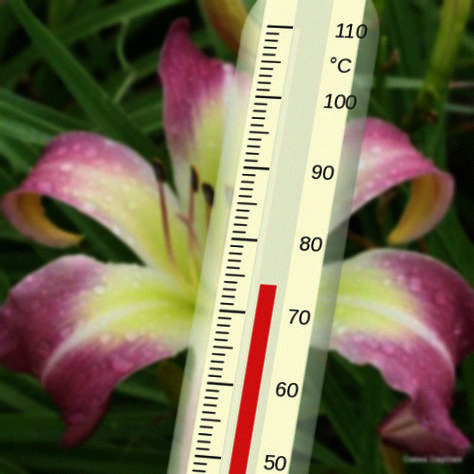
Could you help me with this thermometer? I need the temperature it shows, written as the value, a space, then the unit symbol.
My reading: 74 °C
